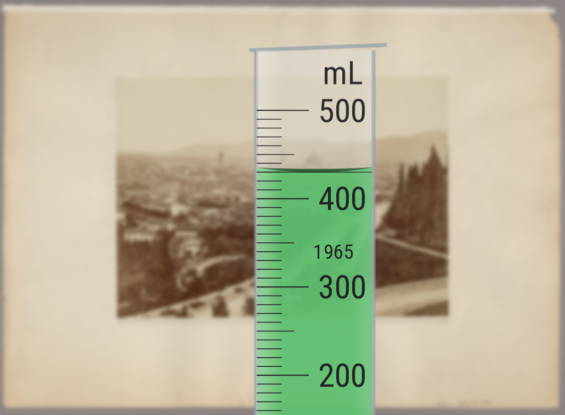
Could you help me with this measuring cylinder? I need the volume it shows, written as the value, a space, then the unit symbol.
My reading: 430 mL
